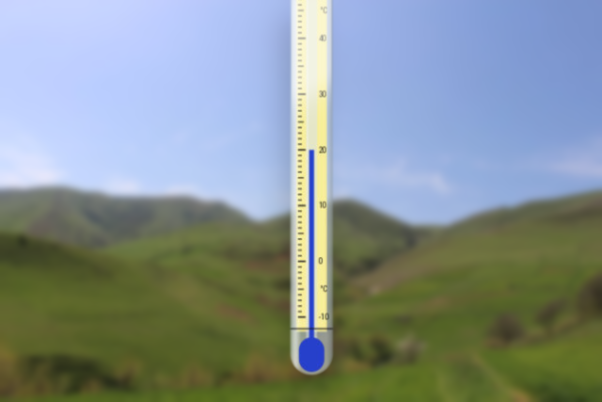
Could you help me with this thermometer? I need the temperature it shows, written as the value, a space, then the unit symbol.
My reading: 20 °C
